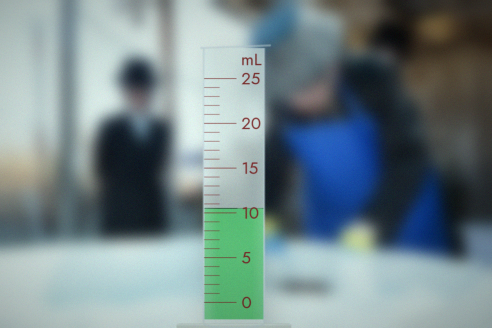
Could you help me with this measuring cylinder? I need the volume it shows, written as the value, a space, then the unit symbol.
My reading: 10.5 mL
